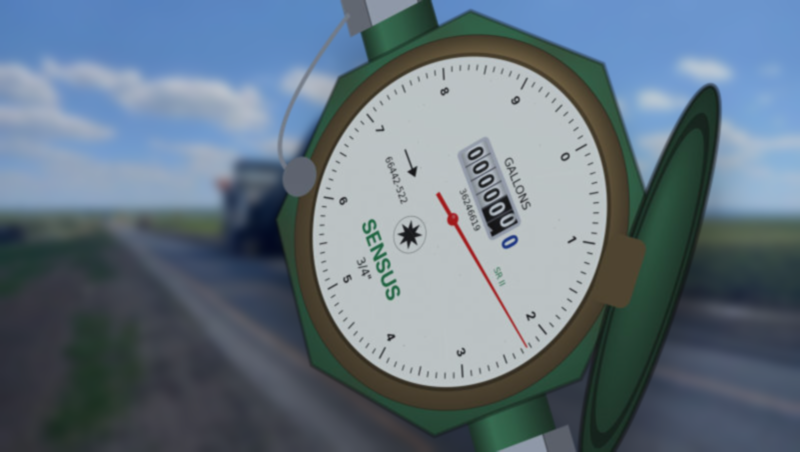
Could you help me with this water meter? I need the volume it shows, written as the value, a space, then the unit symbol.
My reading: 2.2 gal
